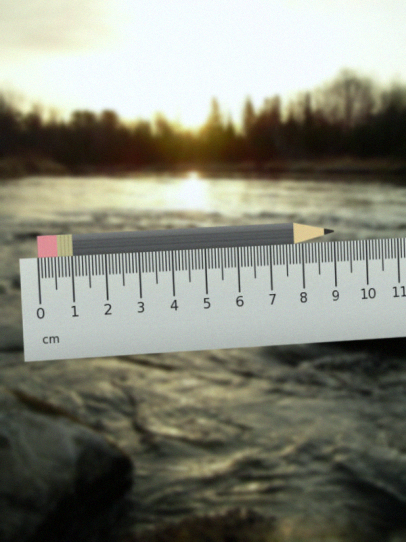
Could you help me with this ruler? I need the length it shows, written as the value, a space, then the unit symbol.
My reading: 9 cm
